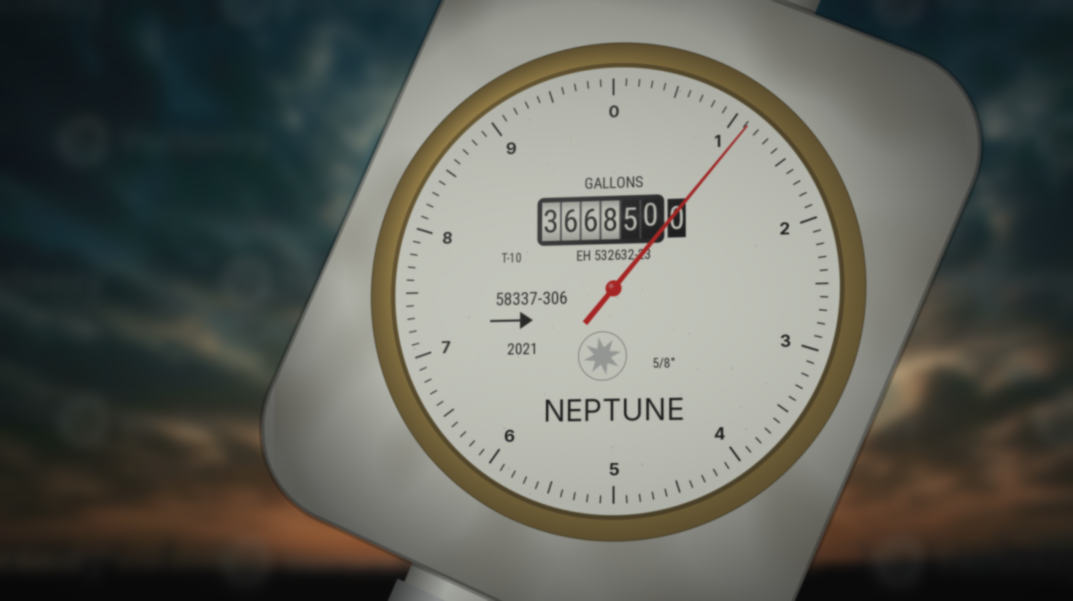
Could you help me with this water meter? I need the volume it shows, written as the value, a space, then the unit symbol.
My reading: 3668501.1 gal
